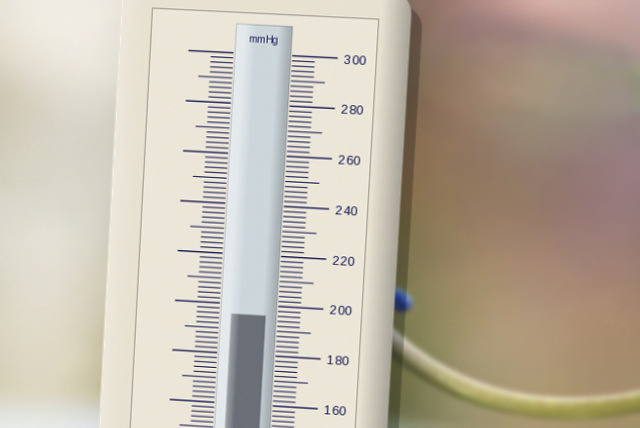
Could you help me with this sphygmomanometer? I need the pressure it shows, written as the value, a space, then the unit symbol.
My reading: 196 mmHg
